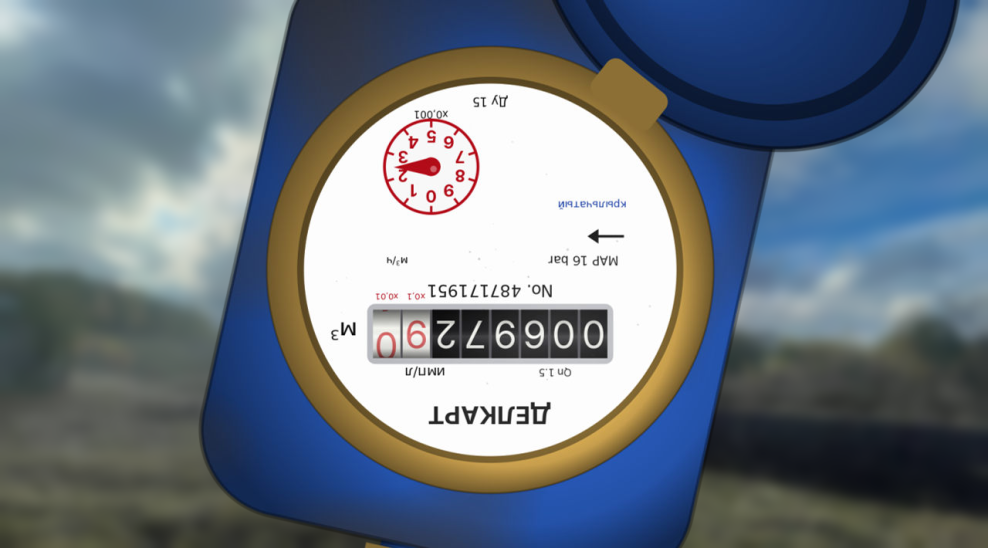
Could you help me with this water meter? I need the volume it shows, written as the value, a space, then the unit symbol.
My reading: 6972.902 m³
